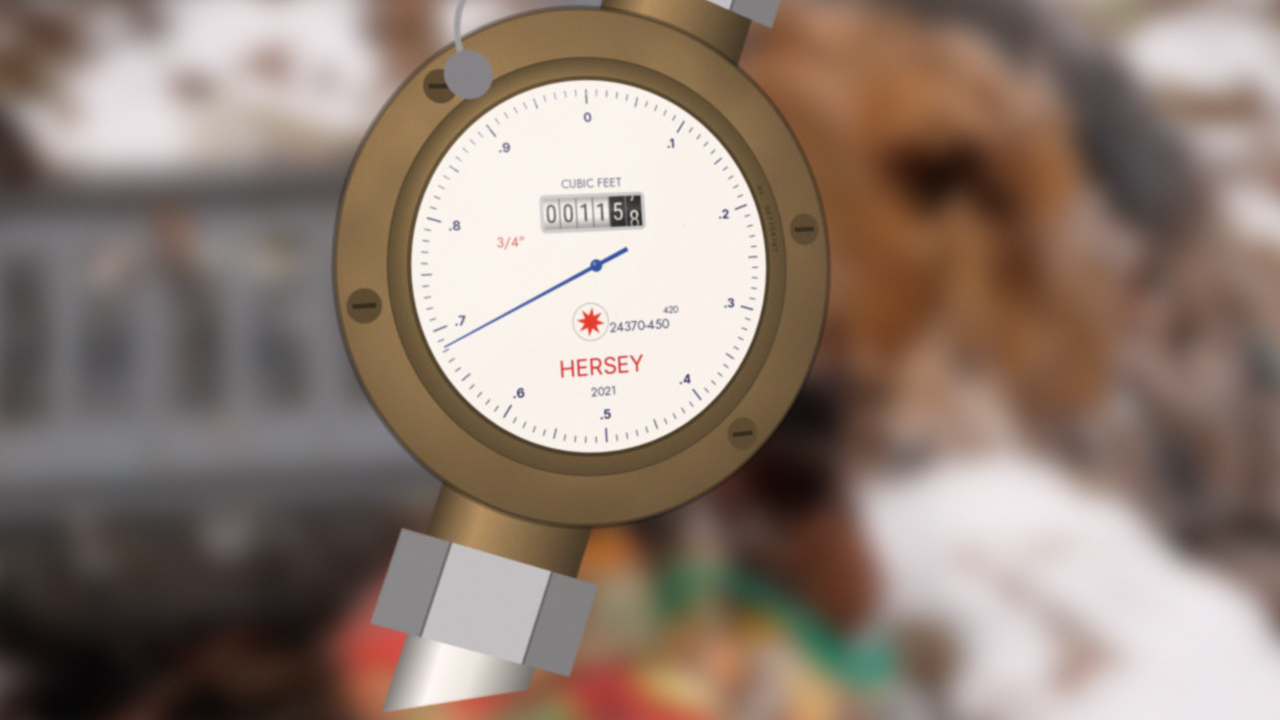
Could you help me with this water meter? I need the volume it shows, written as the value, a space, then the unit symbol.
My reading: 1157.68 ft³
